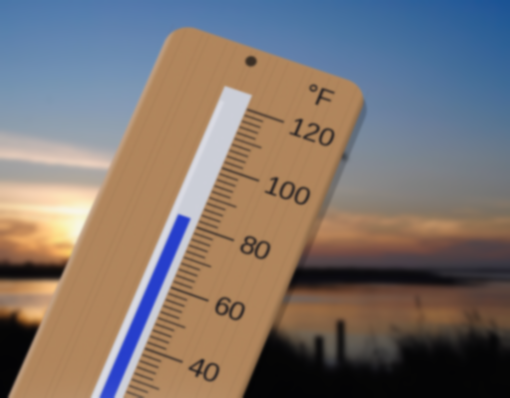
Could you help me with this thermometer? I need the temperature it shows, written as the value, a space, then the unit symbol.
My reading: 82 °F
